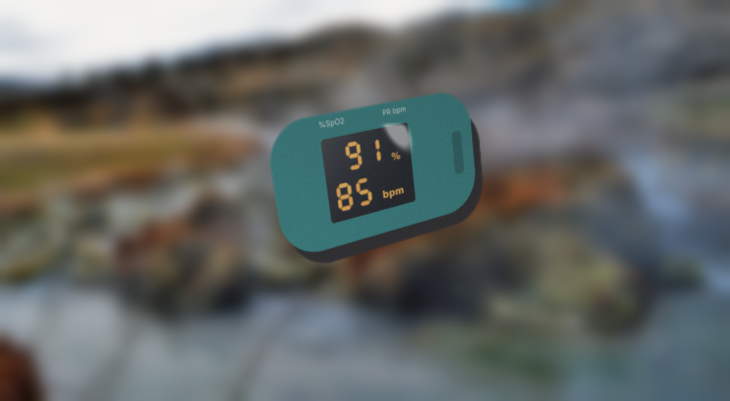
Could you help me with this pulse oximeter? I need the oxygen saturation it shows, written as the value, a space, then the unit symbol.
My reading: 91 %
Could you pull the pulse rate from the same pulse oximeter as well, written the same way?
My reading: 85 bpm
